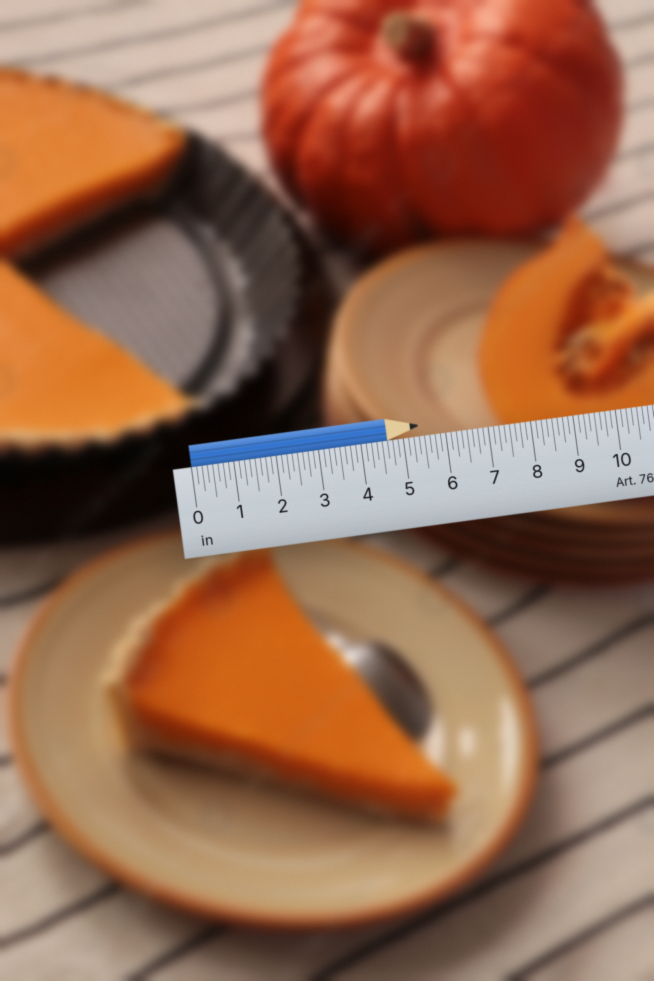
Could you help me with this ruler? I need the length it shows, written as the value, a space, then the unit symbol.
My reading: 5.375 in
